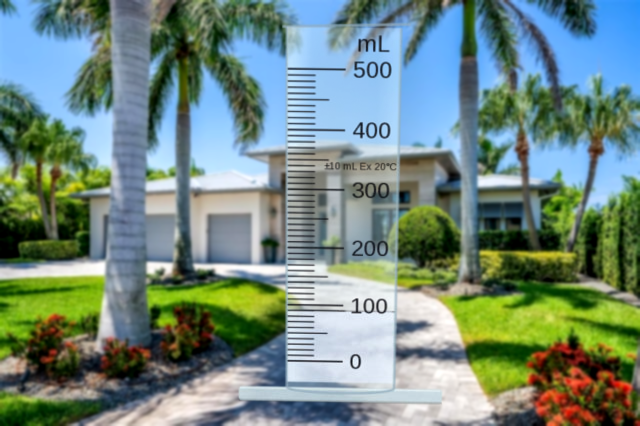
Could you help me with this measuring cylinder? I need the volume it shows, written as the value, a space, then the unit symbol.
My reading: 90 mL
